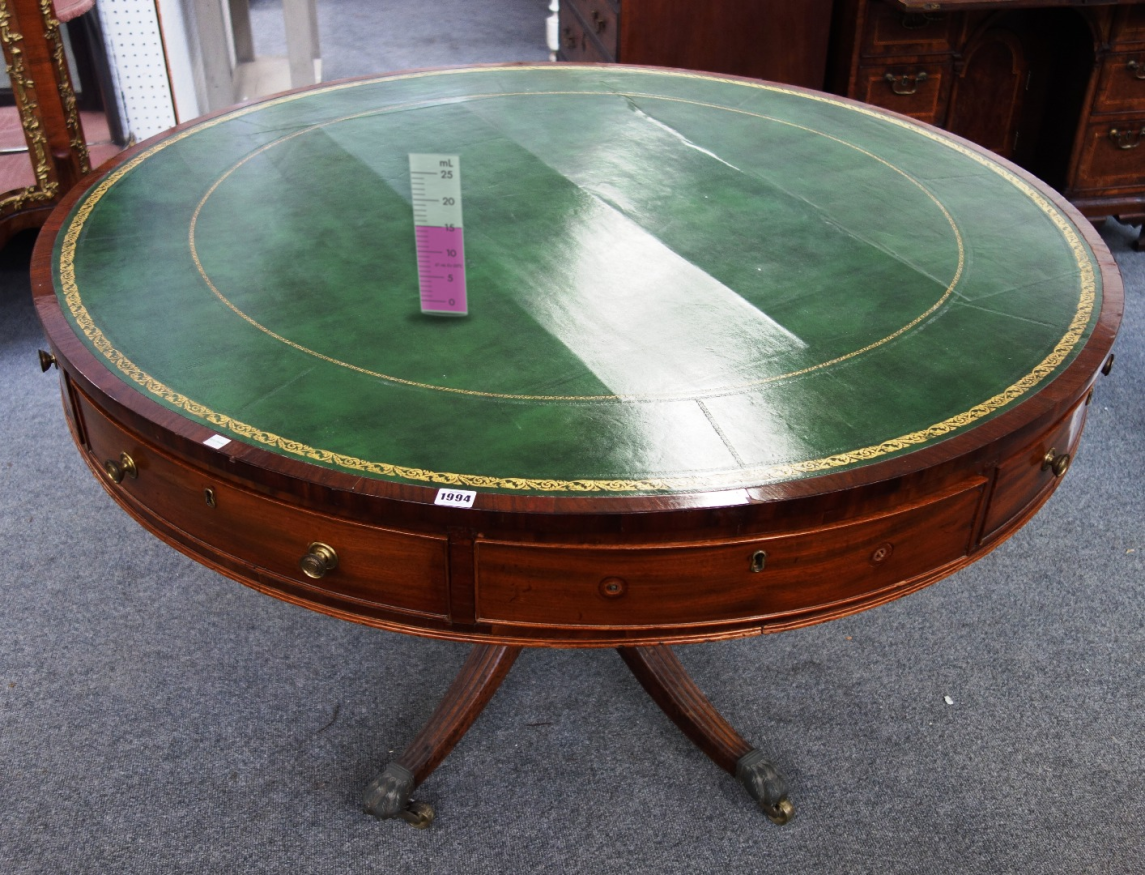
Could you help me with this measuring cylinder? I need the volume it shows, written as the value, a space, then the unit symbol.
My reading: 15 mL
